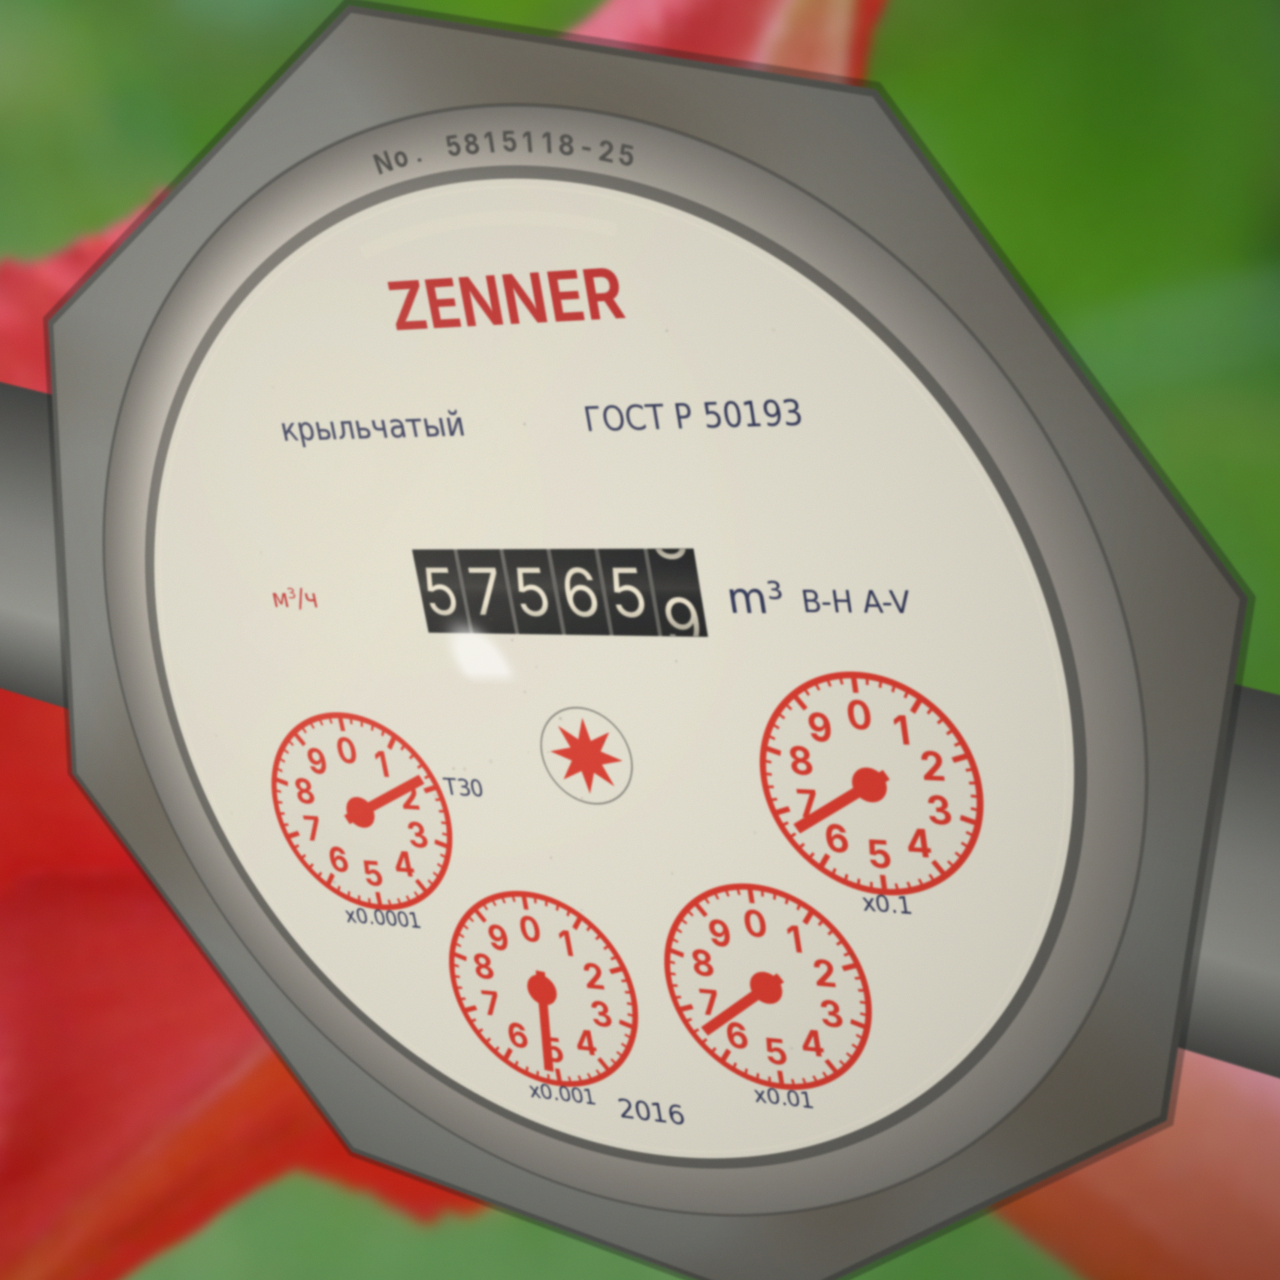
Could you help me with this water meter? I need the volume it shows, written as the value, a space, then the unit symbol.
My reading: 575658.6651 m³
